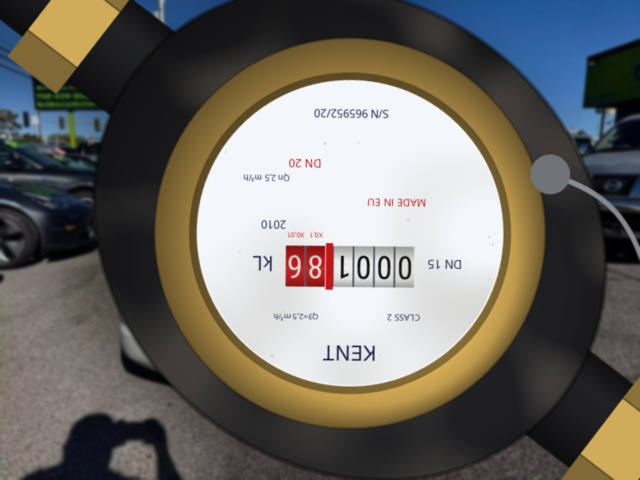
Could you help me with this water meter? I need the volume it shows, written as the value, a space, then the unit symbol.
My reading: 1.86 kL
